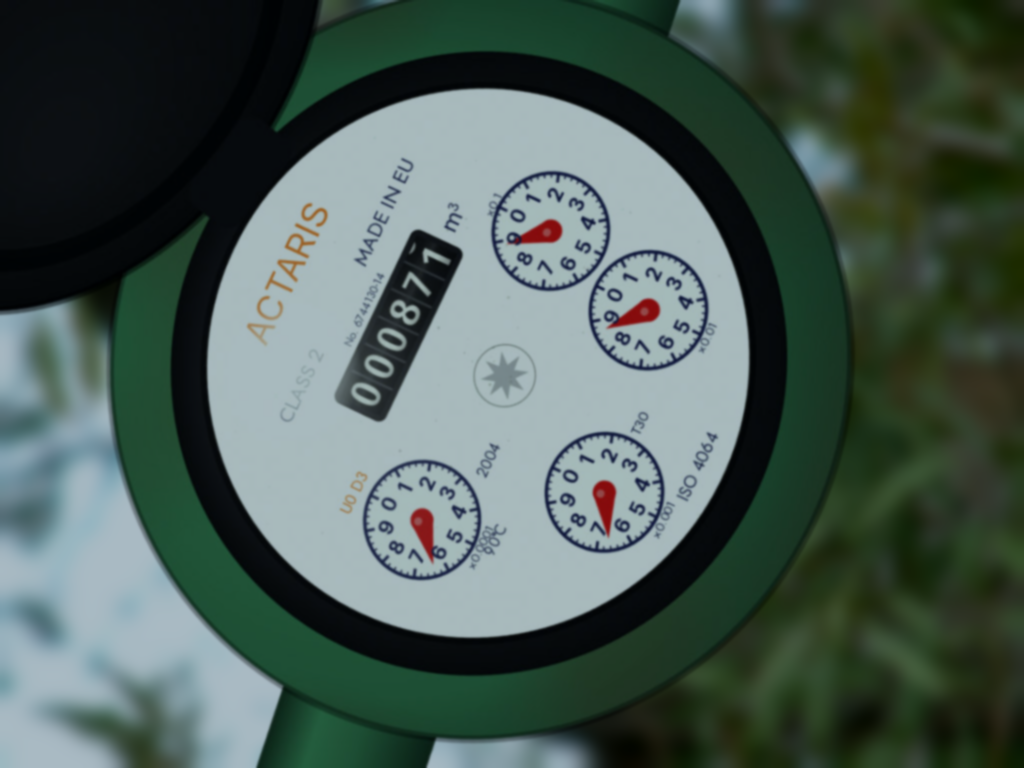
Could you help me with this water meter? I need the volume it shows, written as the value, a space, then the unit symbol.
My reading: 870.8866 m³
